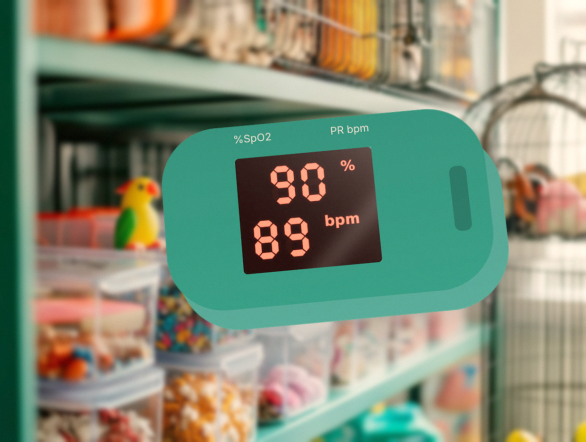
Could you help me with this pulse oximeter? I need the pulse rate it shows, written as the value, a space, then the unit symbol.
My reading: 89 bpm
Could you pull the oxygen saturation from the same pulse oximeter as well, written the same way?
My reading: 90 %
